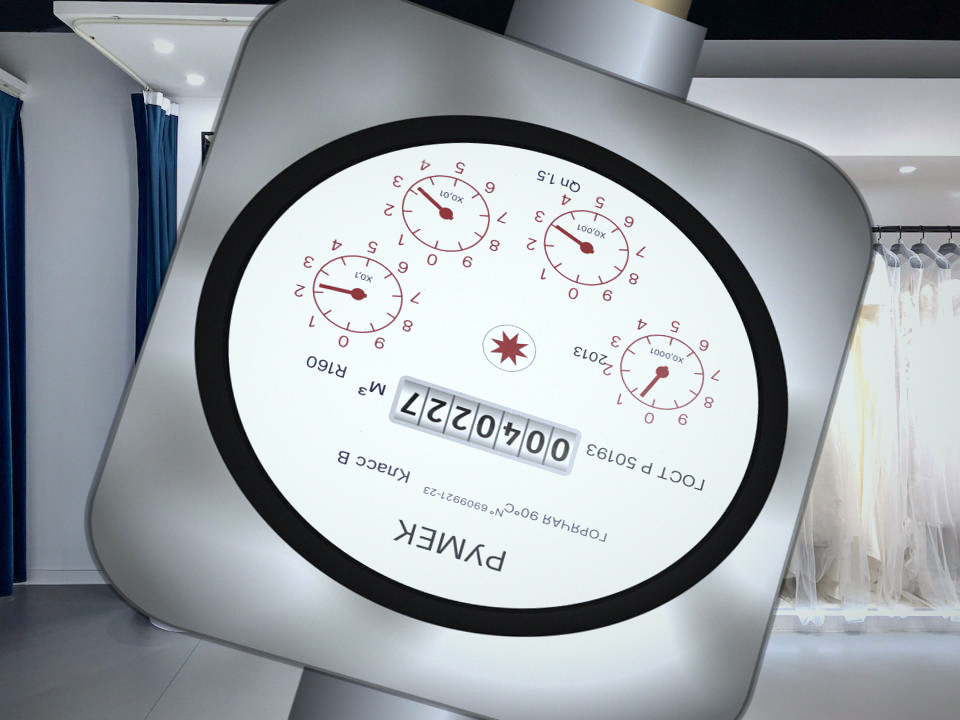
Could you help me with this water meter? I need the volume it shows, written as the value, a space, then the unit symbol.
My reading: 40227.2330 m³
